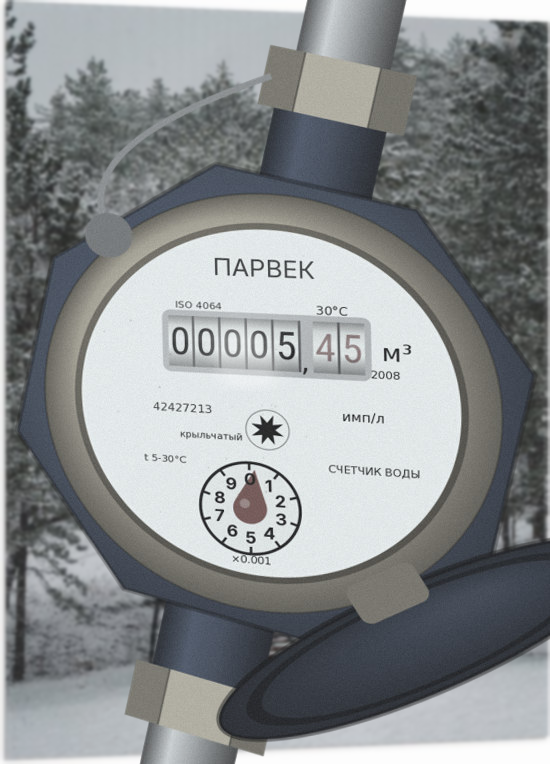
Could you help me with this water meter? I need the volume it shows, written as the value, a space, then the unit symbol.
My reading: 5.450 m³
